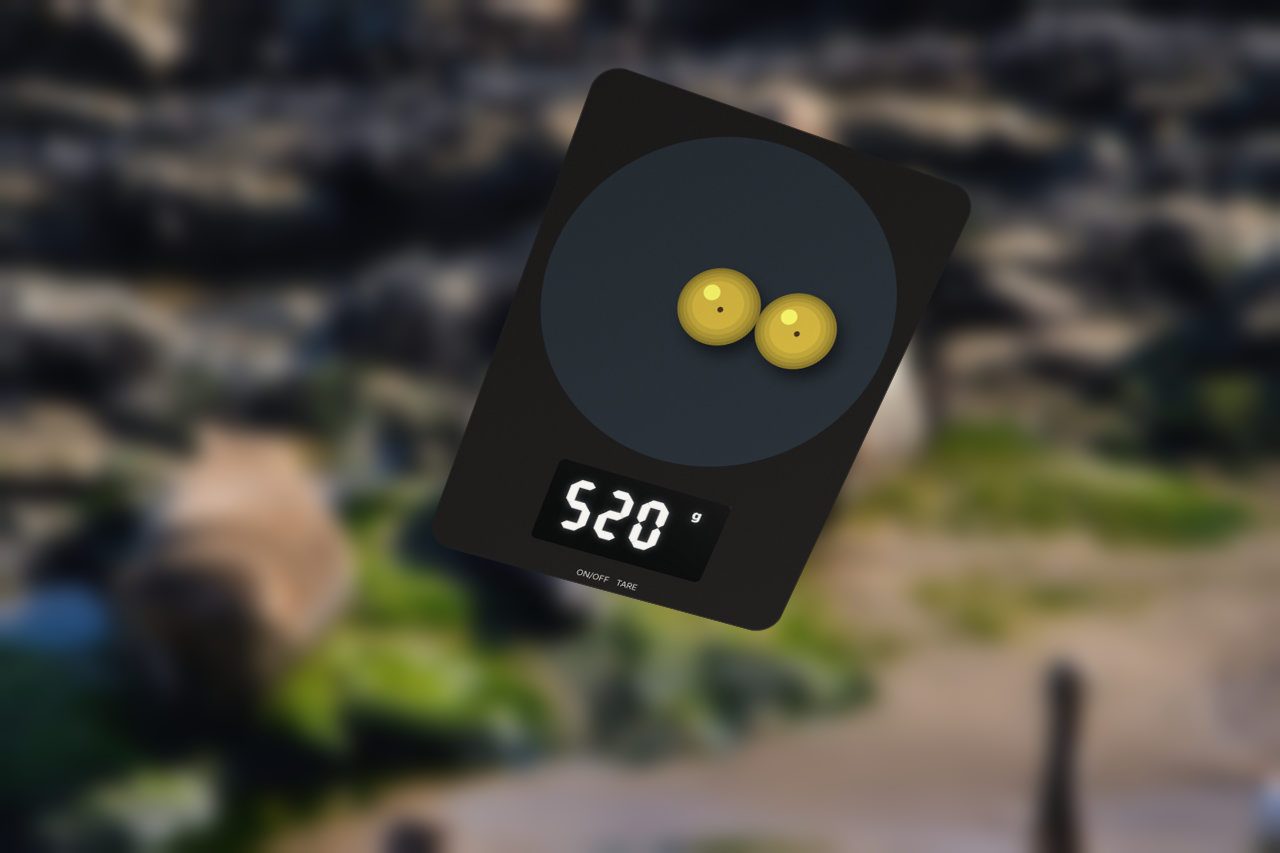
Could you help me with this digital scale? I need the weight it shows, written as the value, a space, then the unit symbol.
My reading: 520 g
